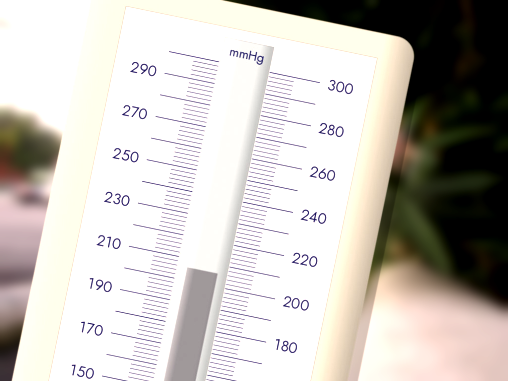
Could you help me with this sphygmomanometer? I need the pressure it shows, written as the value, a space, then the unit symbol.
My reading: 206 mmHg
